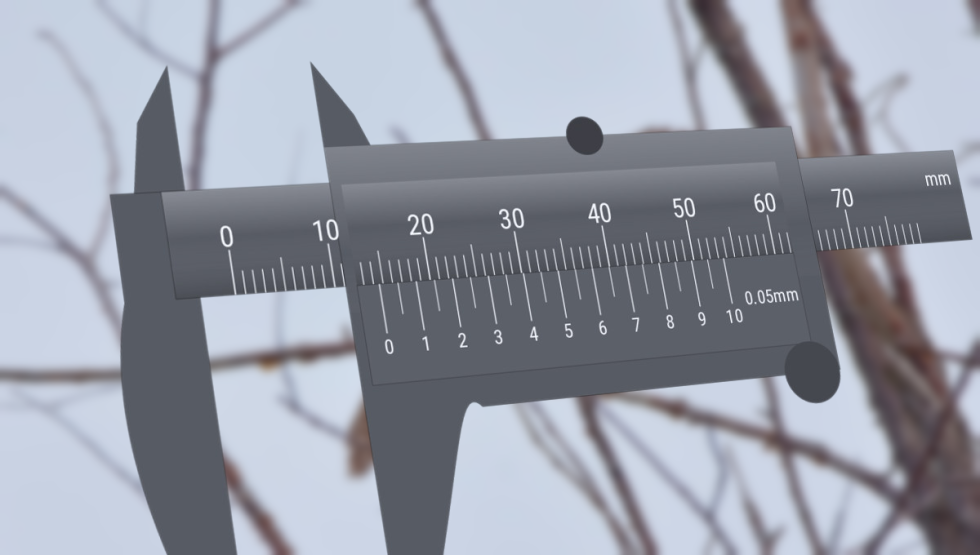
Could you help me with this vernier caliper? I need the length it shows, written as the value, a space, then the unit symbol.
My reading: 14.6 mm
